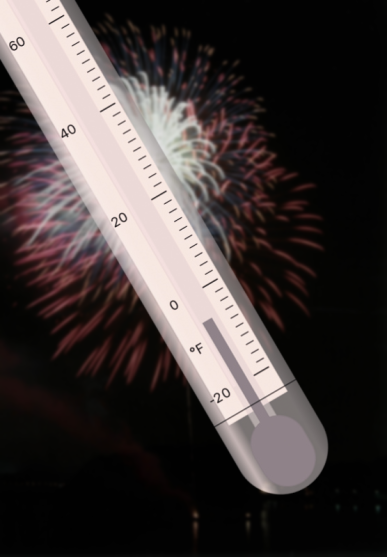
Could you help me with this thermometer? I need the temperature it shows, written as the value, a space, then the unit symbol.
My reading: -6 °F
